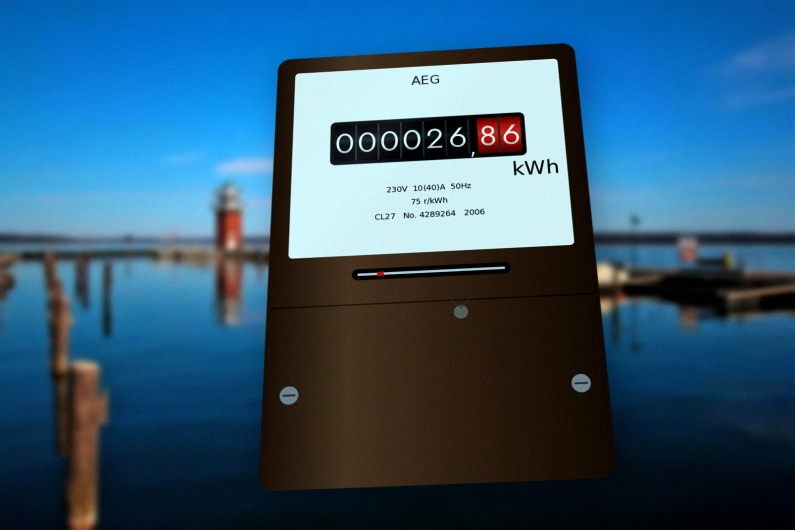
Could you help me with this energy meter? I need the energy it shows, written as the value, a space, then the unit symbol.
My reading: 26.86 kWh
